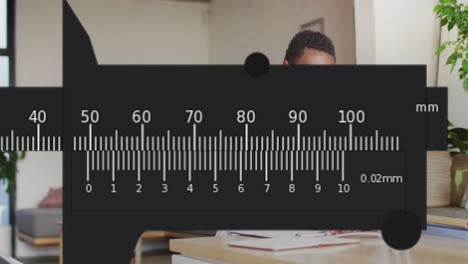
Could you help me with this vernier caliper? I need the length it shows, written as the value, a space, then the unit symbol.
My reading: 49.5 mm
